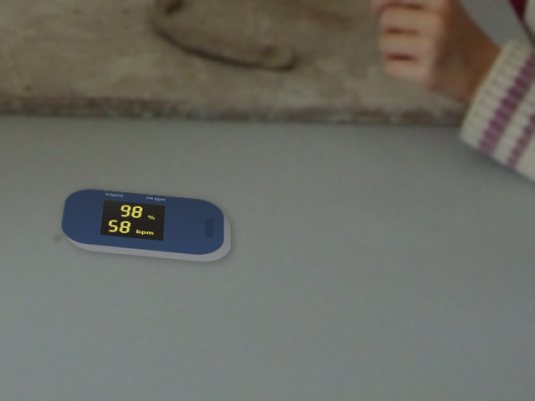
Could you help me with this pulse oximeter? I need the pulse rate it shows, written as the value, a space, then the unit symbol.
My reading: 58 bpm
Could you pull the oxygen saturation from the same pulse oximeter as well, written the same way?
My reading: 98 %
